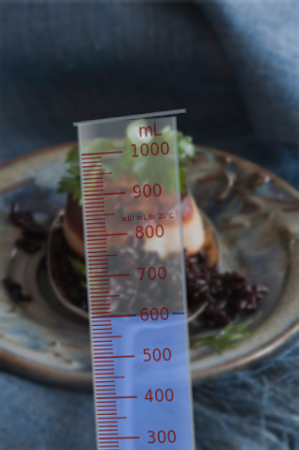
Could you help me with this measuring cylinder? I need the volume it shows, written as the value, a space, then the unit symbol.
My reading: 600 mL
